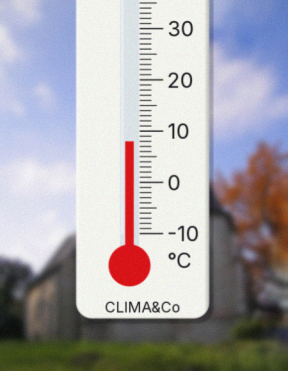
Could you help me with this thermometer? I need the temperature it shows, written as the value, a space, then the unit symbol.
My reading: 8 °C
